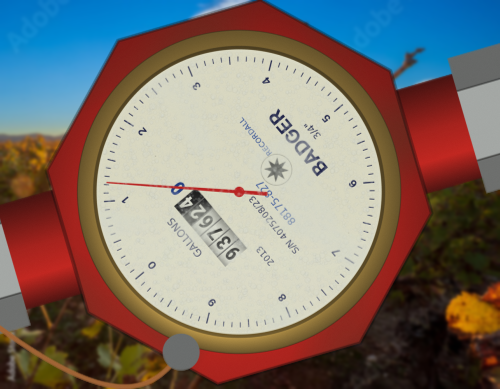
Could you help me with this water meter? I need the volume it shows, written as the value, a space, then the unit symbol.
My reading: 9376241.2 gal
